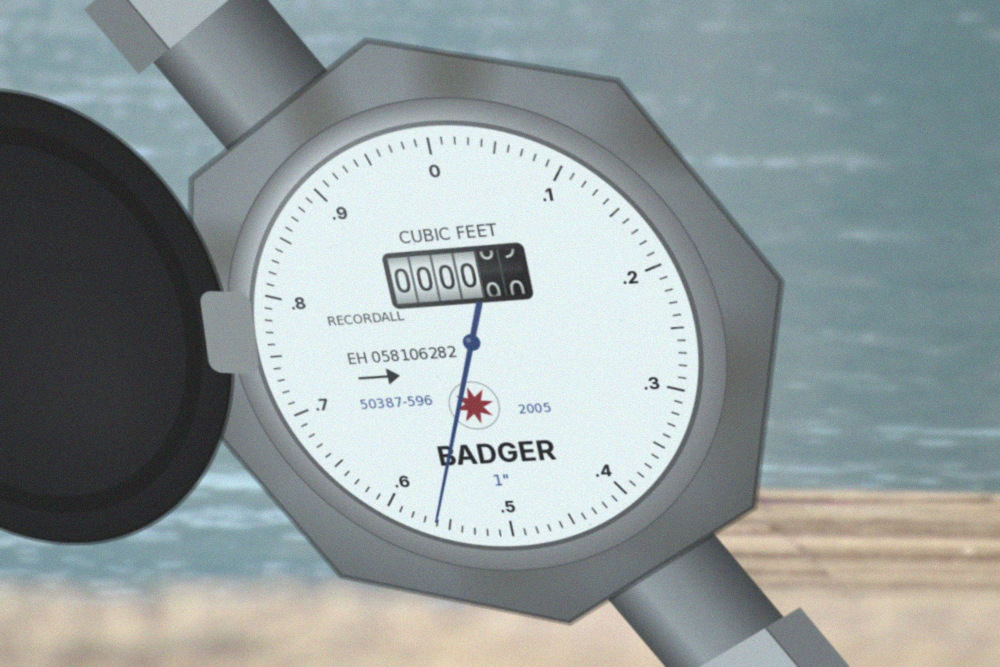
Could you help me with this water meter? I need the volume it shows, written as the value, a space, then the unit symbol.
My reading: 89.56 ft³
